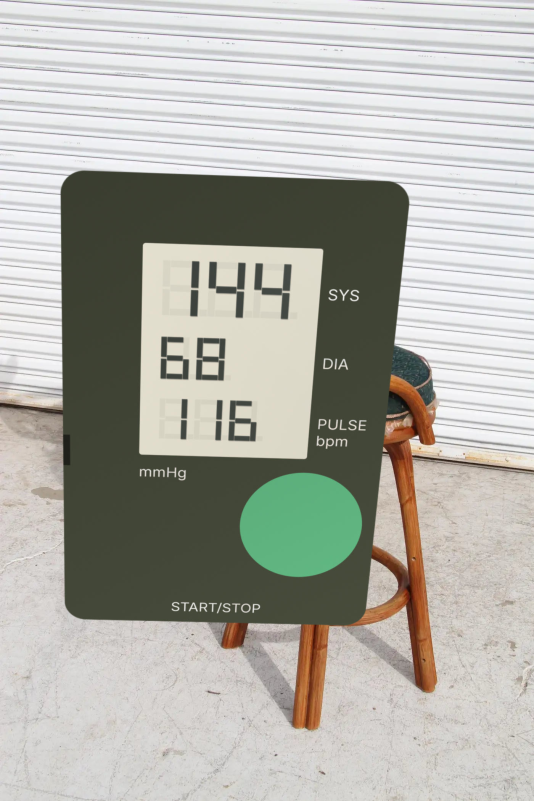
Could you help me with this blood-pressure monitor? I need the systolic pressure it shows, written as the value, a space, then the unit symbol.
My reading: 144 mmHg
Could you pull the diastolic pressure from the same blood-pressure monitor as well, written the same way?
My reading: 68 mmHg
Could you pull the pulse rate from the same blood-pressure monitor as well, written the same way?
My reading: 116 bpm
